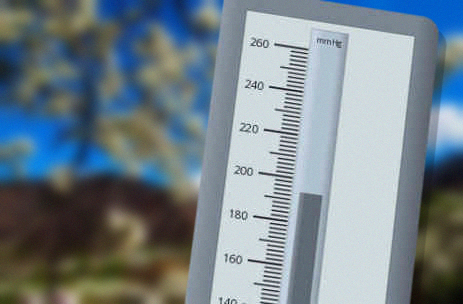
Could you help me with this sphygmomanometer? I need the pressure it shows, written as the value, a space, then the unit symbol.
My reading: 194 mmHg
